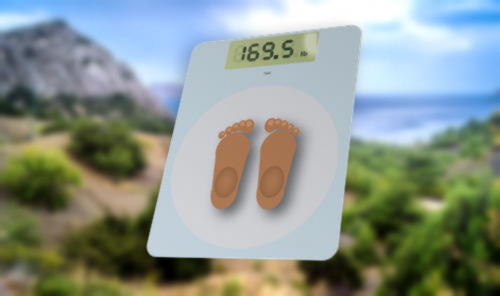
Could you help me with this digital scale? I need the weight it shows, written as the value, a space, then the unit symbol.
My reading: 169.5 lb
